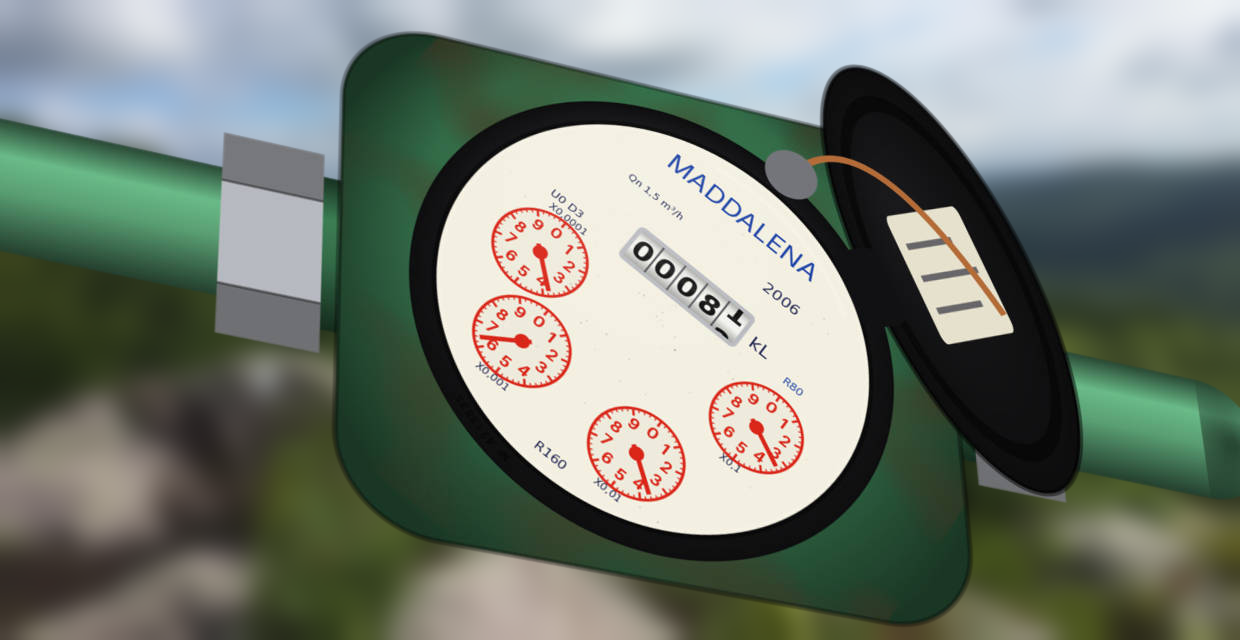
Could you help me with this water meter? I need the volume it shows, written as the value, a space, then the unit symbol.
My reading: 81.3363 kL
